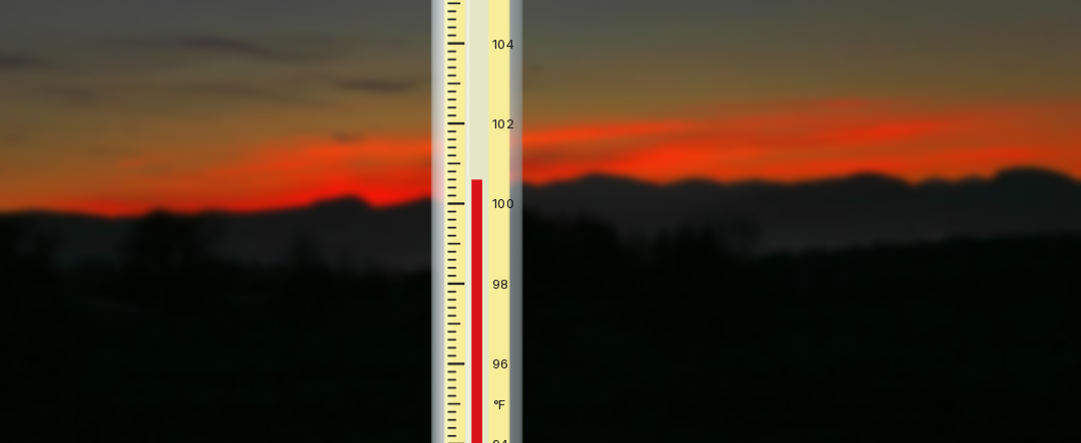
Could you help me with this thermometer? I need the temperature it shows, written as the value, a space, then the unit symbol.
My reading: 100.6 °F
